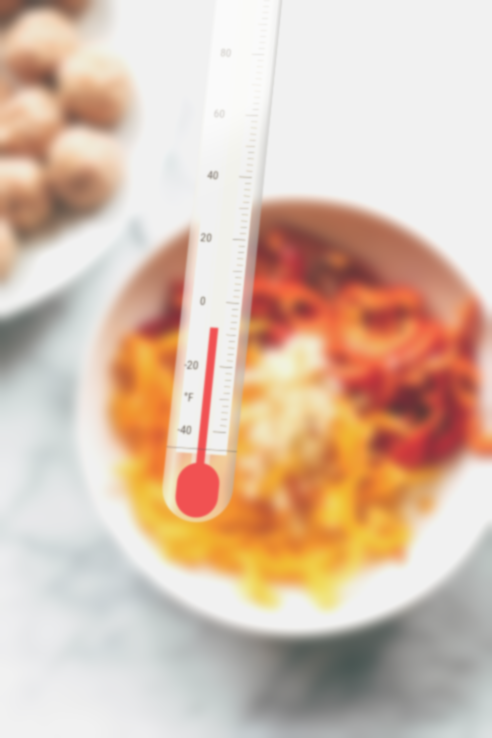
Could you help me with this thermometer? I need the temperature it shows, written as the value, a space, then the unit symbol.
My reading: -8 °F
